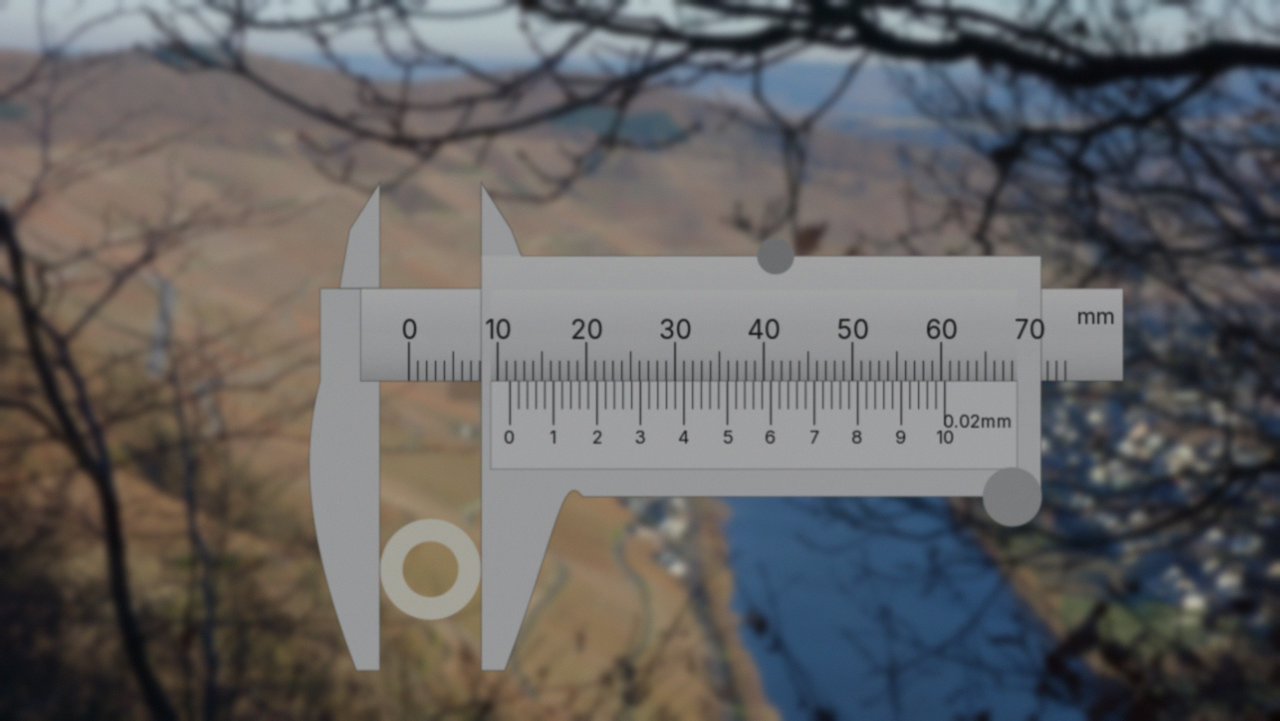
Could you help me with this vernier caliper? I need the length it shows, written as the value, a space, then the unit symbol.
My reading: 11.4 mm
